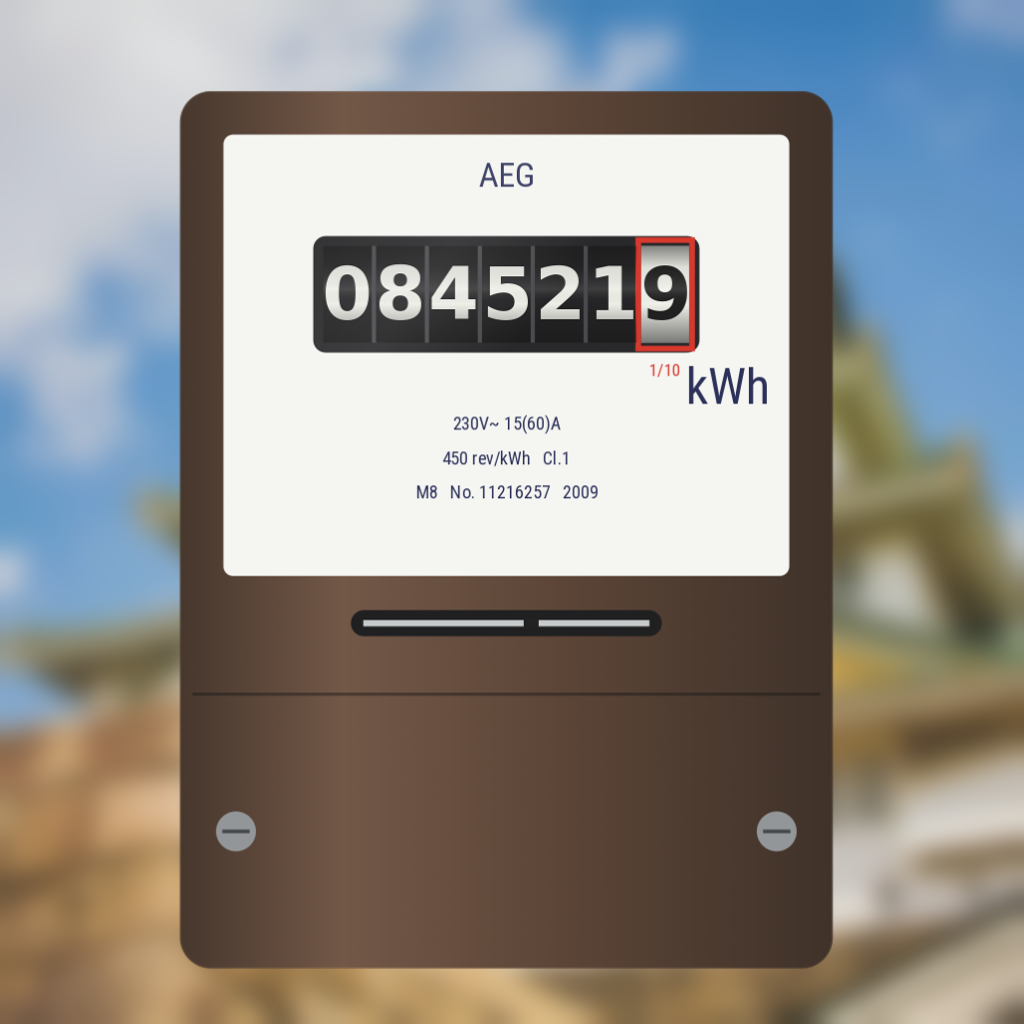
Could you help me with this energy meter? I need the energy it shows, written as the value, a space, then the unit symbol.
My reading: 84521.9 kWh
